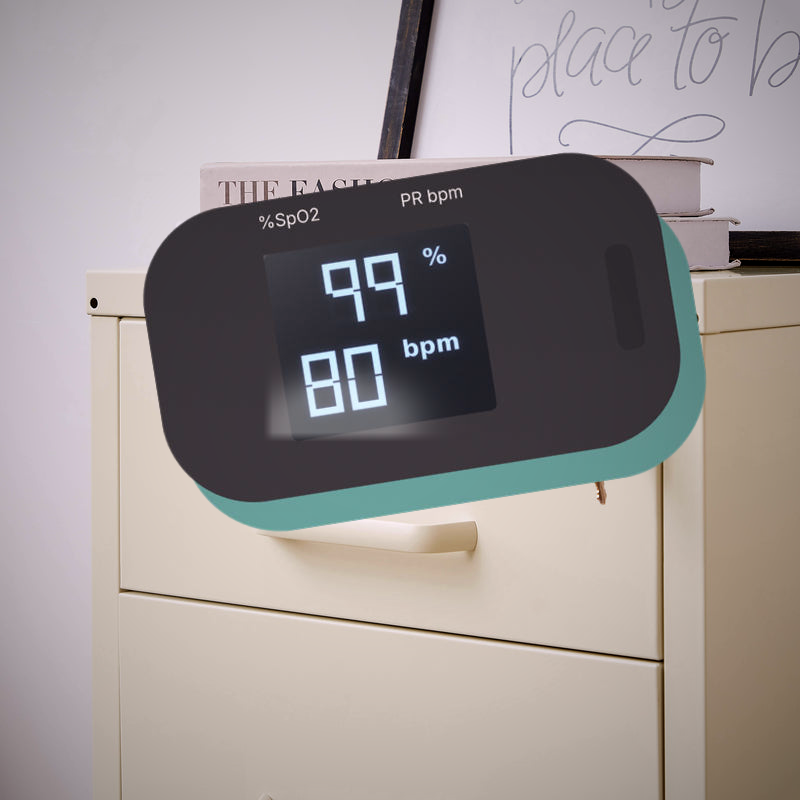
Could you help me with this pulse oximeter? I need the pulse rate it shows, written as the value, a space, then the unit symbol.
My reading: 80 bpm
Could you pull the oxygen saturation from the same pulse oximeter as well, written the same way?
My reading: 99 %
